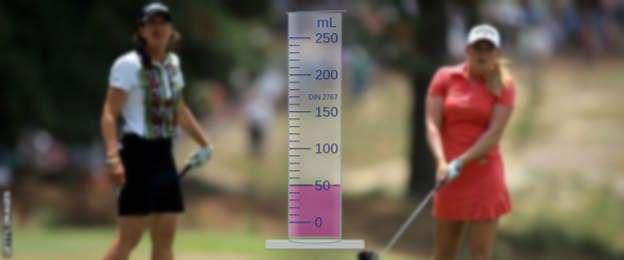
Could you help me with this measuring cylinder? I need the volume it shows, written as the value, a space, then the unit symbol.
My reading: 50 mL
